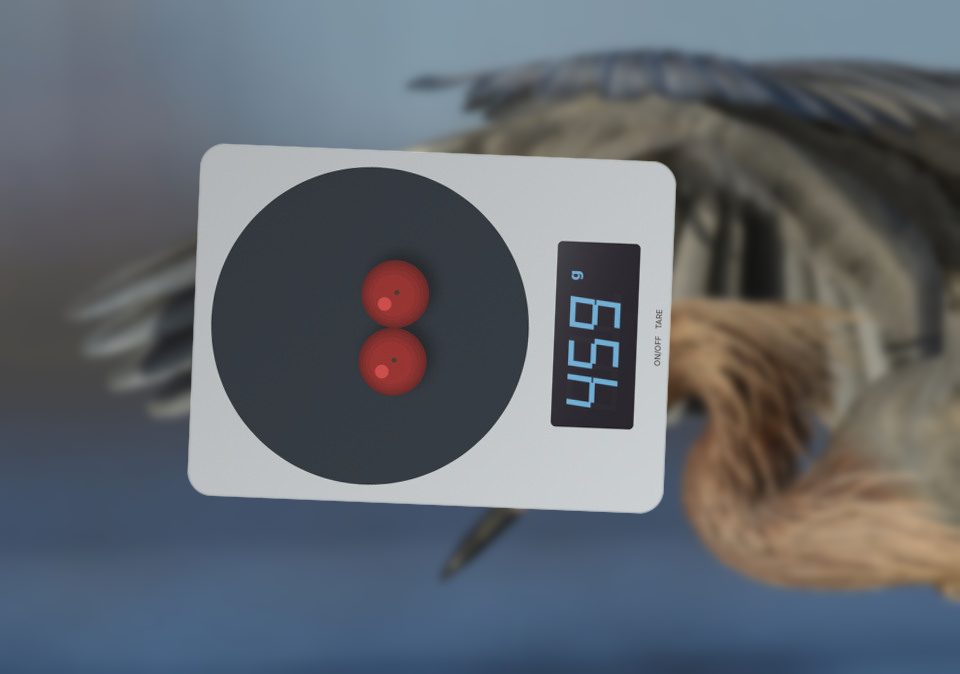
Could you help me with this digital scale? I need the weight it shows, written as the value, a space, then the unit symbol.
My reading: 459 g
